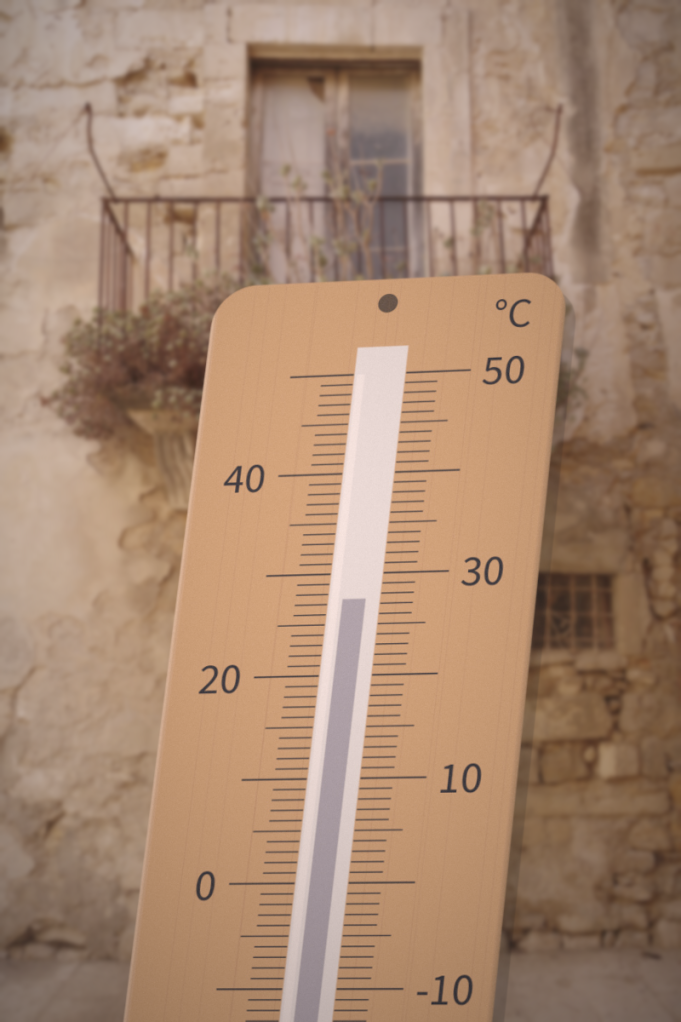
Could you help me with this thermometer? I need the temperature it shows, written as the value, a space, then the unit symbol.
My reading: 27.5 °C
